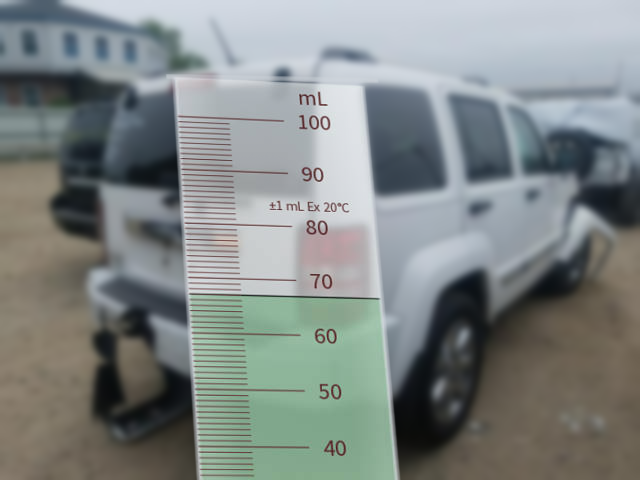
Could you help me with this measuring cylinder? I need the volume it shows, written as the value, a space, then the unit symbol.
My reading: 67 mL
